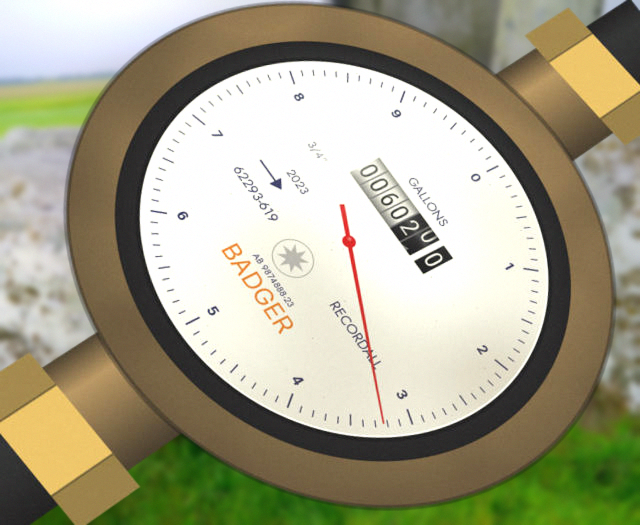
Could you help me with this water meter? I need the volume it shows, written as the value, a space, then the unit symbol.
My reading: 60203.2 gal
